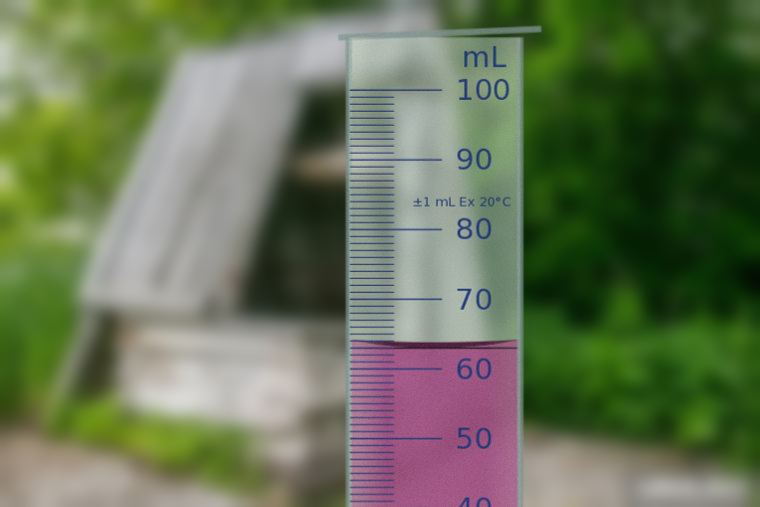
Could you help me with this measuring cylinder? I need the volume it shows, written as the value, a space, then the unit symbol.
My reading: 63 mL
